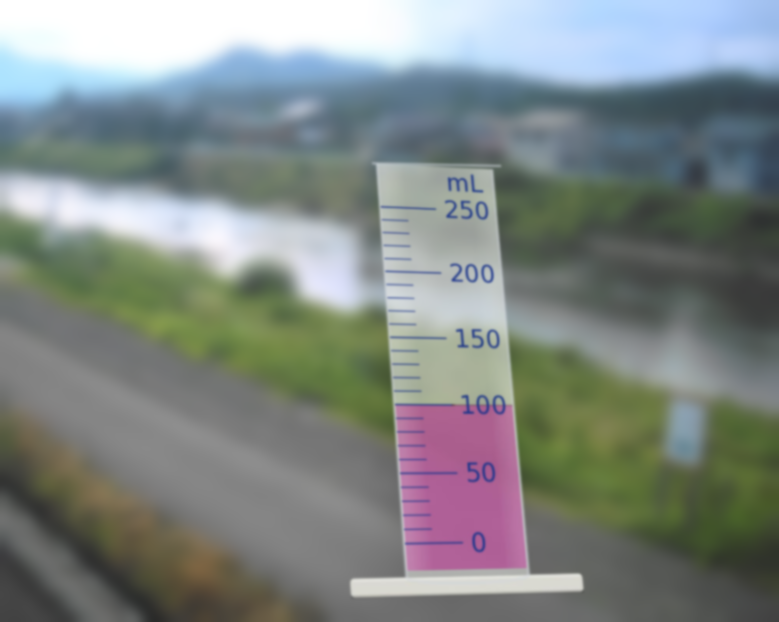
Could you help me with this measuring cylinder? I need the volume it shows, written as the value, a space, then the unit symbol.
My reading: 100 mL
